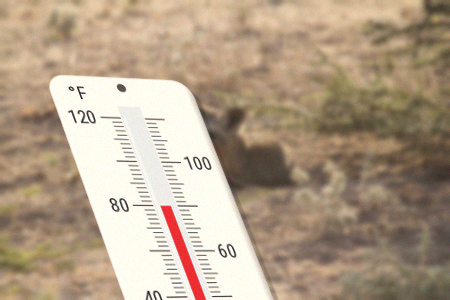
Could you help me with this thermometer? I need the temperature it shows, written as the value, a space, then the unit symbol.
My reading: 80 °F
